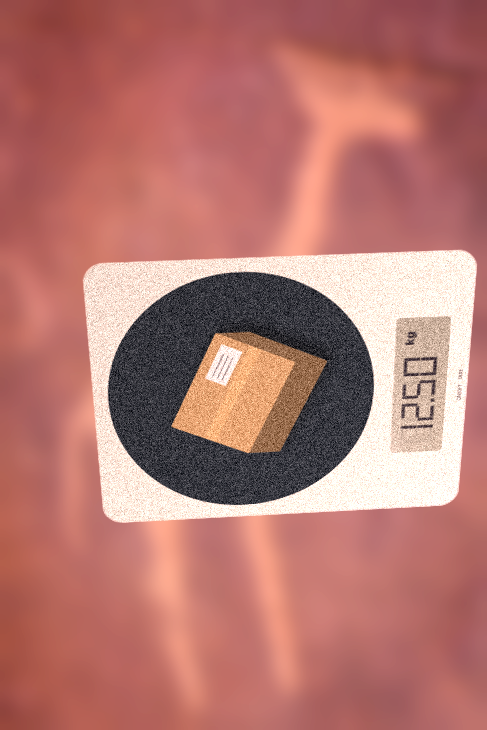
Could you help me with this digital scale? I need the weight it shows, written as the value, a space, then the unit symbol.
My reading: 12.50 kg
